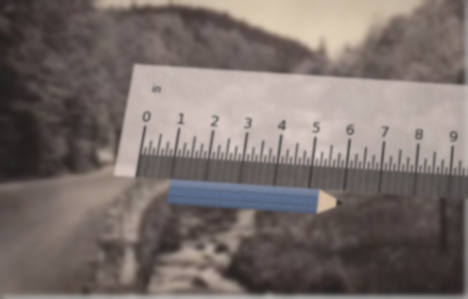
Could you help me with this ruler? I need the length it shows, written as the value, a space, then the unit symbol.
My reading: 5 in
